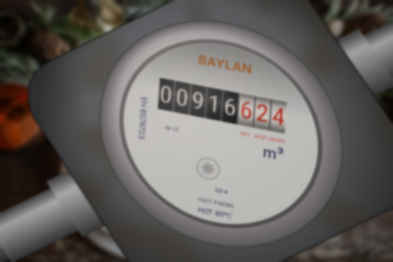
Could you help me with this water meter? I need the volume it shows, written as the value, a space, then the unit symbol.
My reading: 916.624 m³
